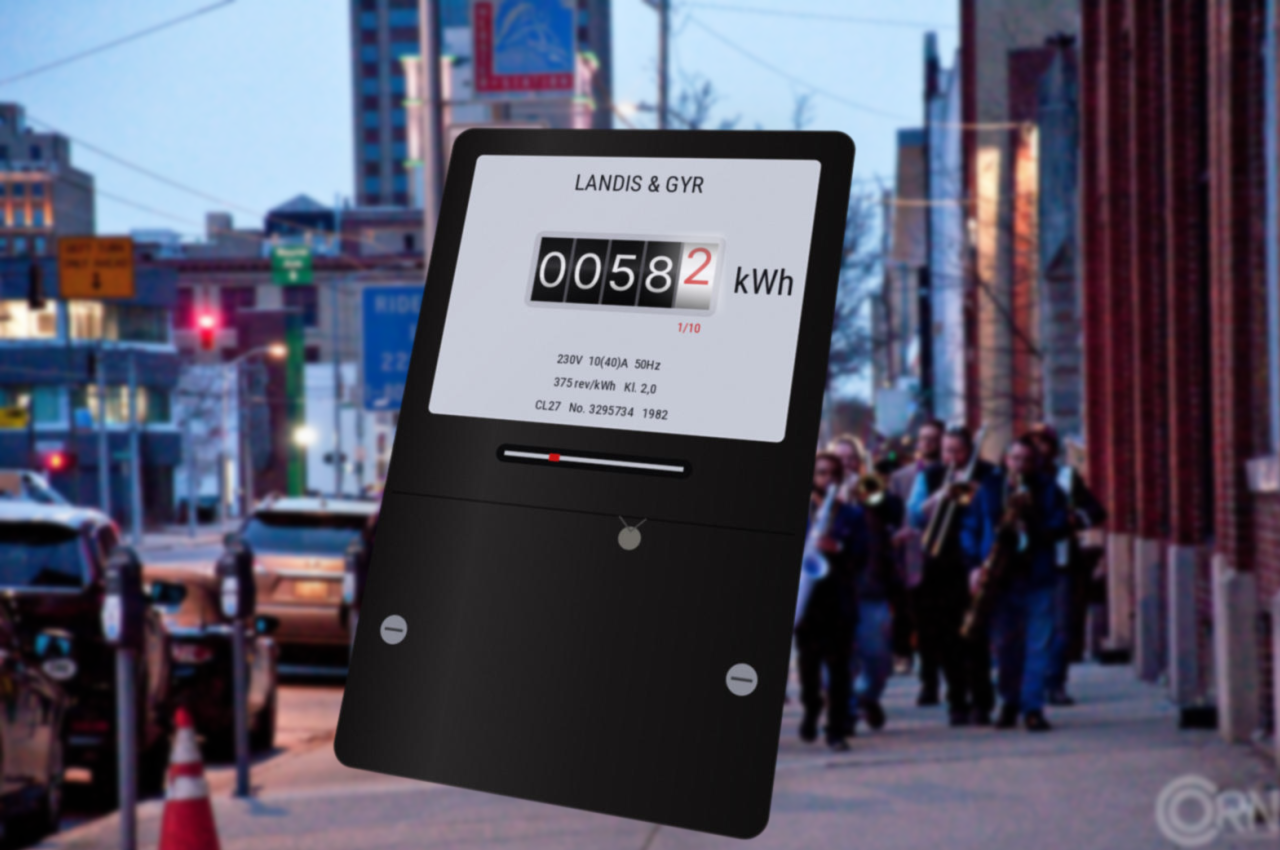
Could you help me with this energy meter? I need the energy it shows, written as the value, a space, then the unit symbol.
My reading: 58.2 kWh
